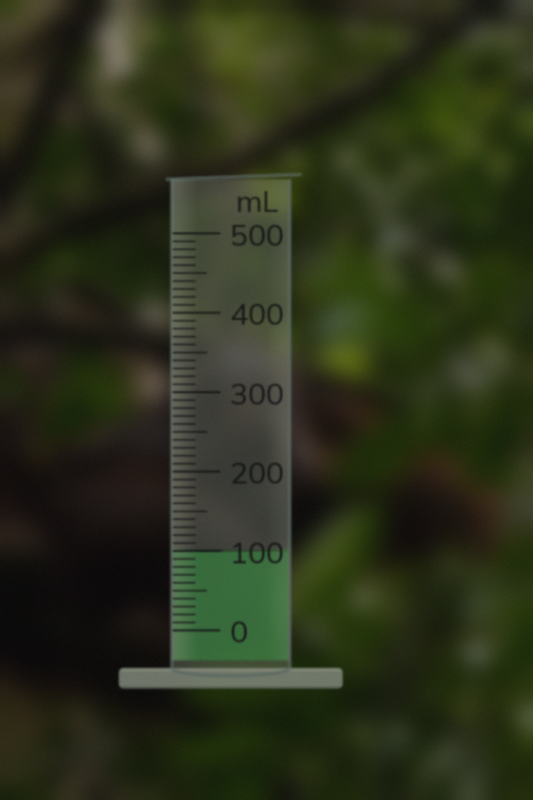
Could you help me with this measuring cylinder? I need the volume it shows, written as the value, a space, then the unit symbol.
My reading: 100 mL
